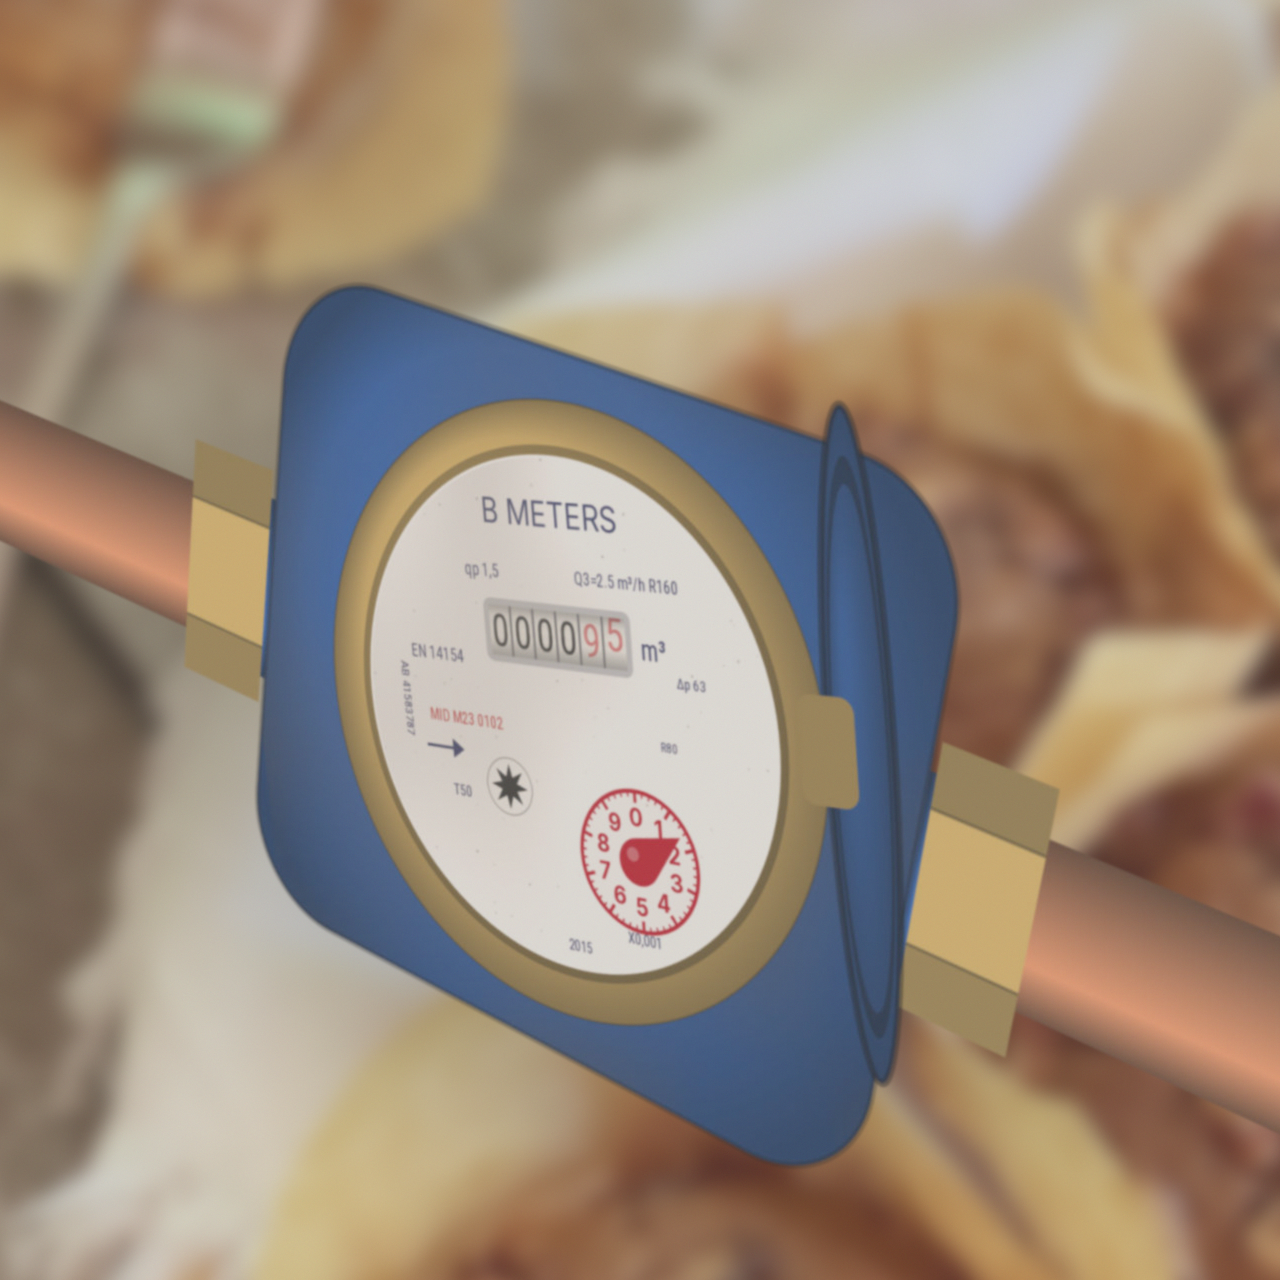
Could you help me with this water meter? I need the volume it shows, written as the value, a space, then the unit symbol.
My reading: 0.951 m³
